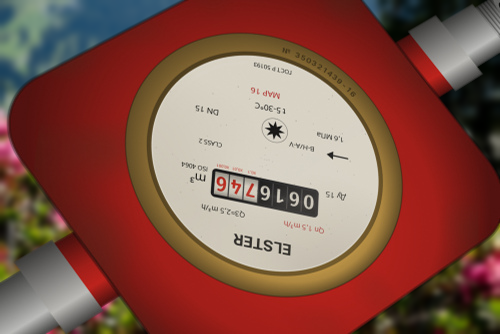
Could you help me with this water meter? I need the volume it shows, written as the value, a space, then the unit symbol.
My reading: 616.746 m³
